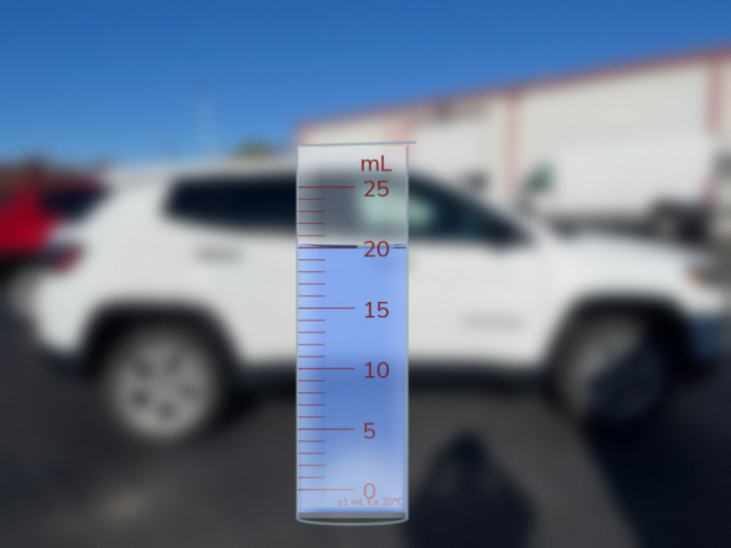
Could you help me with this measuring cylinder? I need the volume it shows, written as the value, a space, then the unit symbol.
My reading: 20 mL
